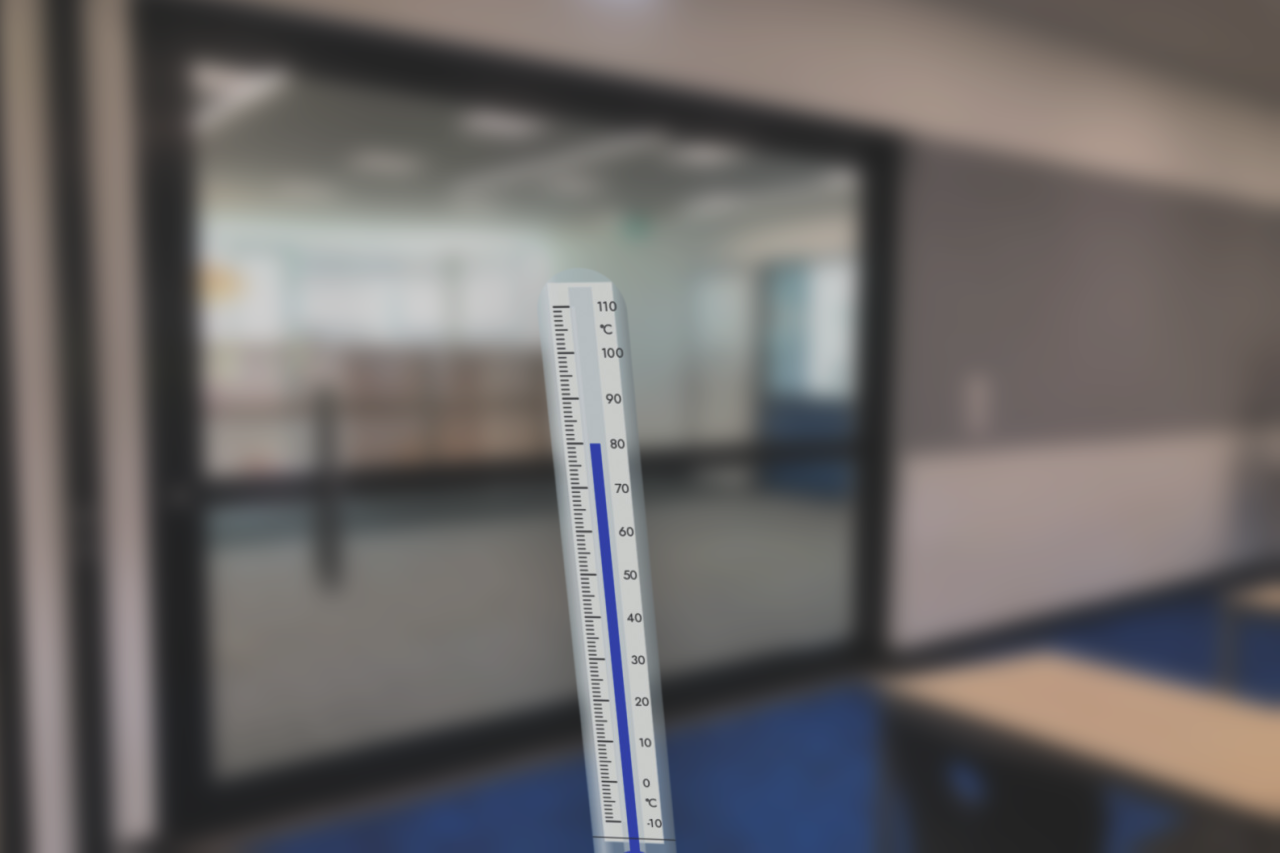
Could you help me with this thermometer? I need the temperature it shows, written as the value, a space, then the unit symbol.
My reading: 80 °C
